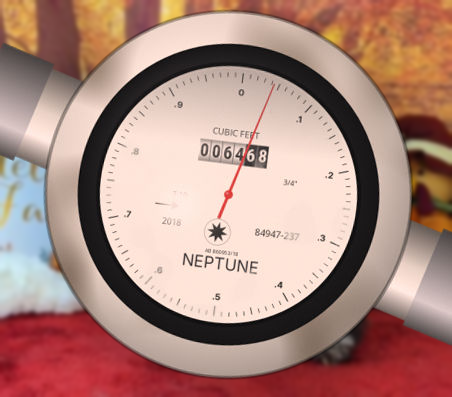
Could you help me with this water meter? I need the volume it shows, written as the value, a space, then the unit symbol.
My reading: 6468.04 ft³
